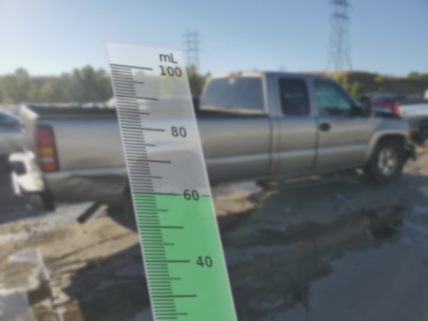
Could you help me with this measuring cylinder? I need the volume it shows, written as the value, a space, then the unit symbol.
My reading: 60 mL
